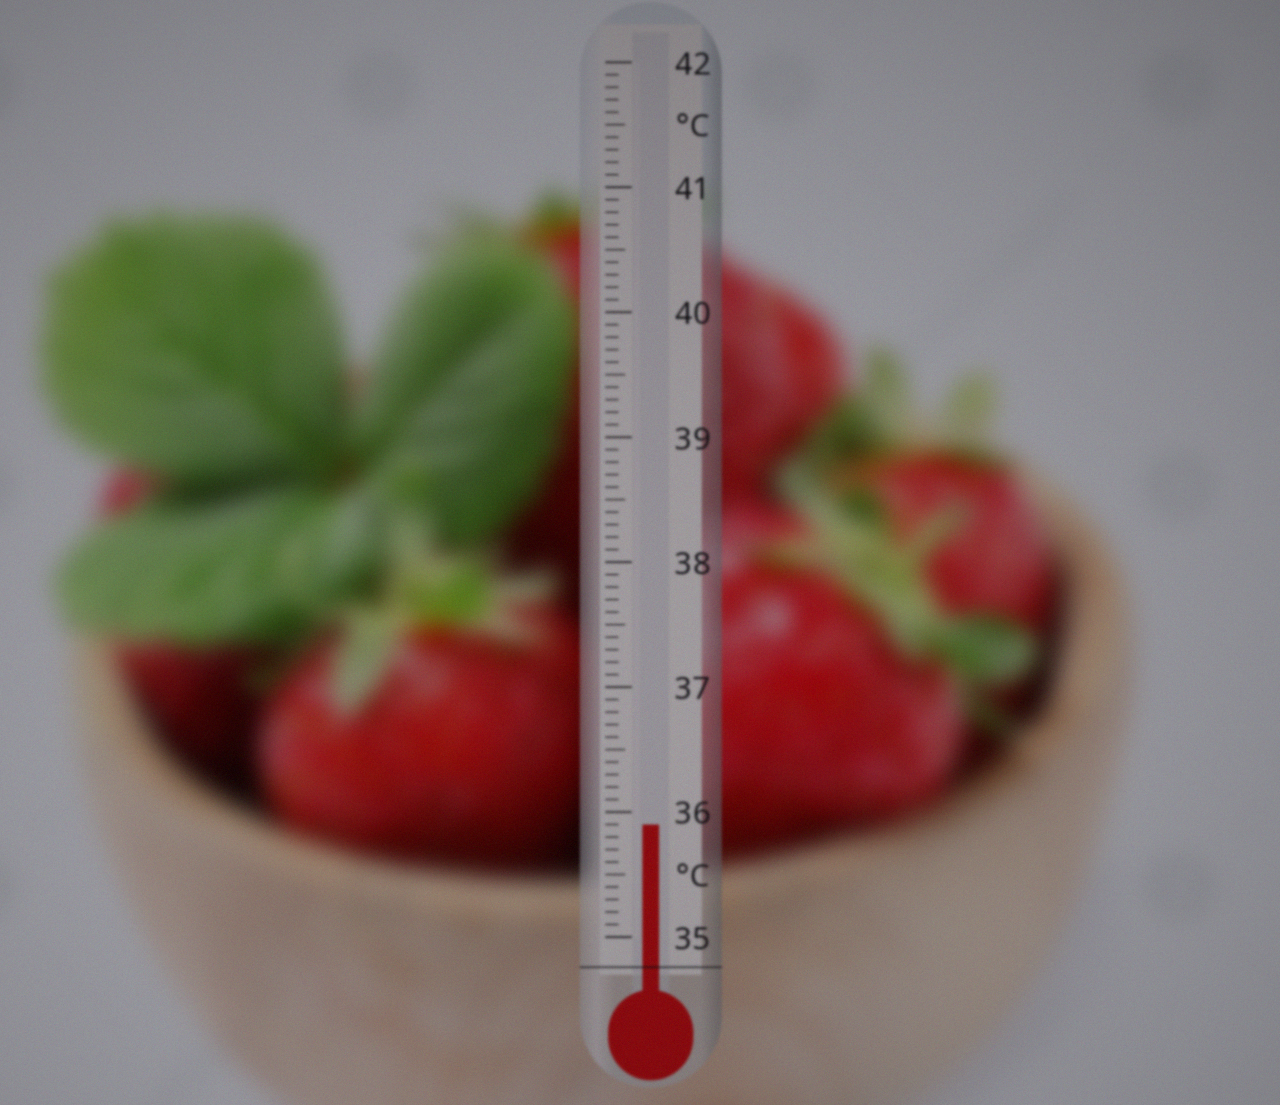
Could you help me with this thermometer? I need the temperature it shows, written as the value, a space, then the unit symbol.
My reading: 35.9 °C
